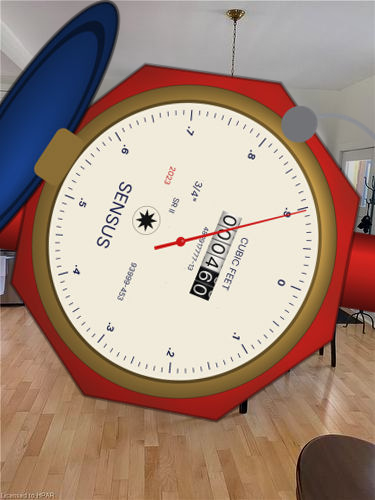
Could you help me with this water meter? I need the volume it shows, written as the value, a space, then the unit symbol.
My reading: 459.90 ft³
